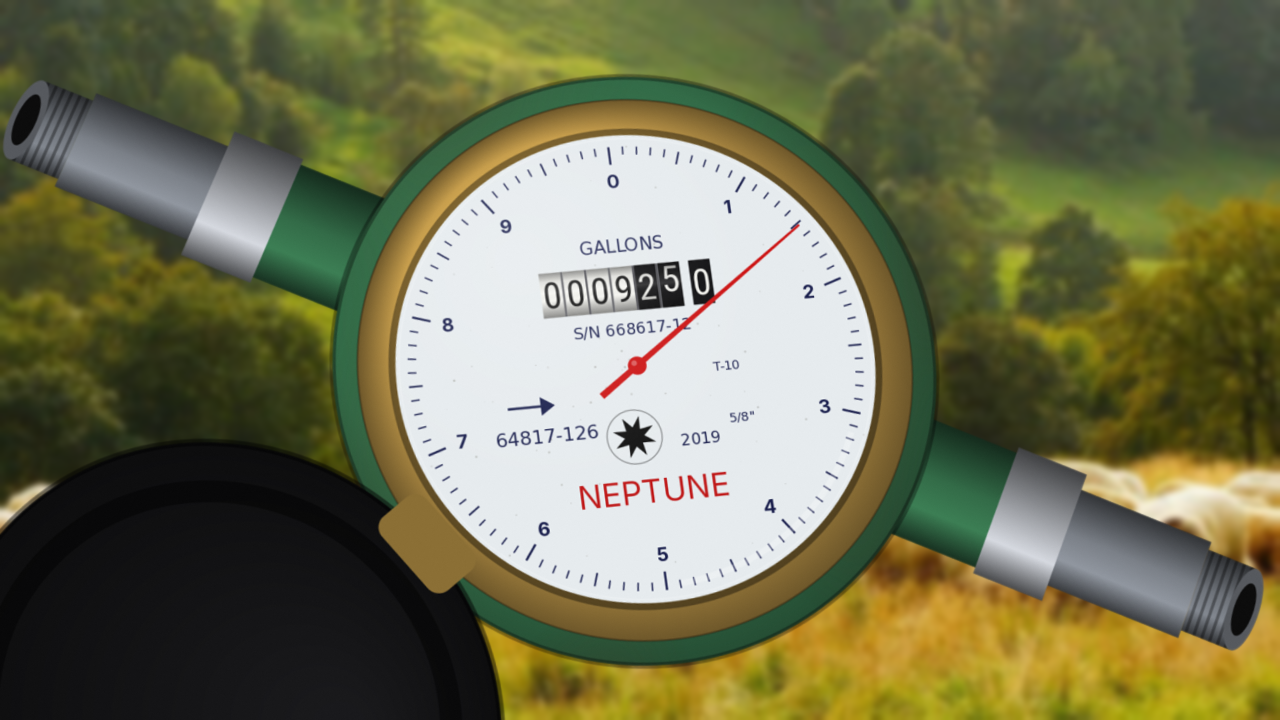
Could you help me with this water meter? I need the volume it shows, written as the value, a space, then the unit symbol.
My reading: 9251.5 gal
